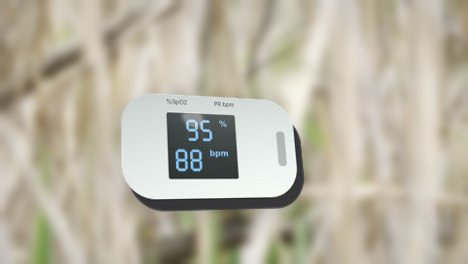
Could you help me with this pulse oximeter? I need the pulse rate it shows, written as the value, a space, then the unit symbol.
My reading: 88 bpm
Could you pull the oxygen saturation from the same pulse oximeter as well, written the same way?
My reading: 95 %
